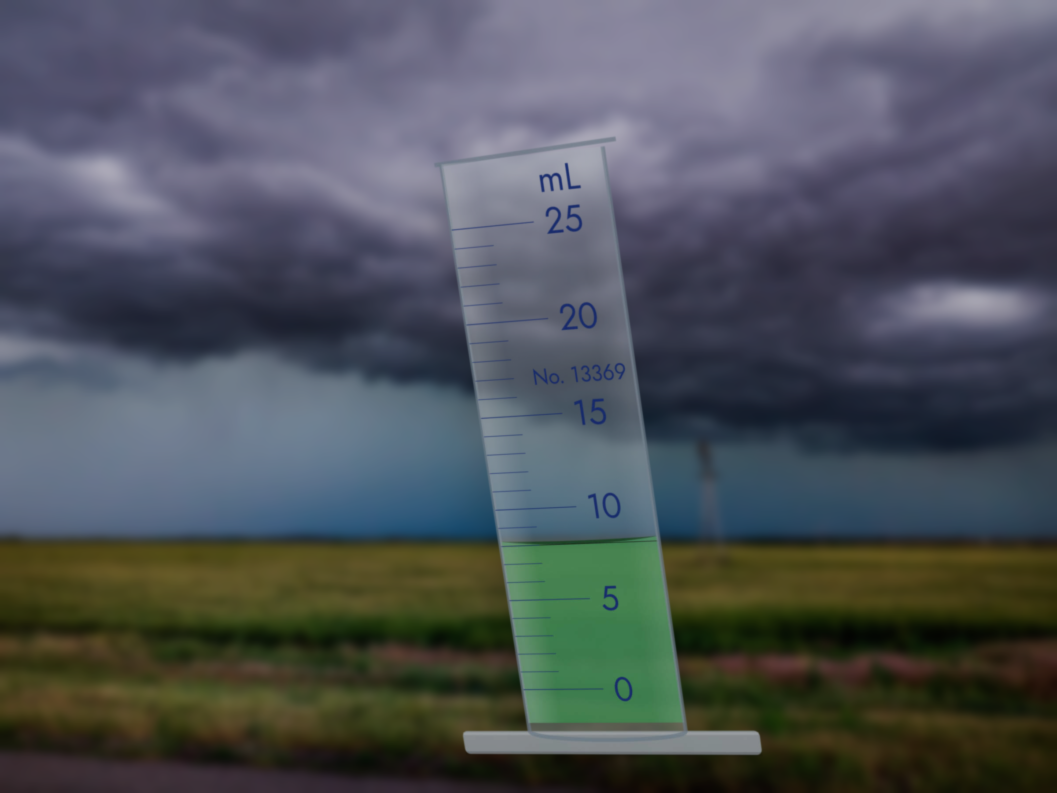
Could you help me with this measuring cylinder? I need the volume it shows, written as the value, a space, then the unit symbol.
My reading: 8 mL
